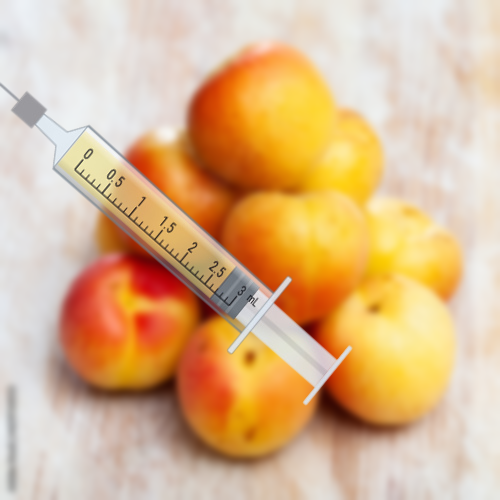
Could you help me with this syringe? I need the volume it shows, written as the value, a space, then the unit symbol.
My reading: 2.7 mL
